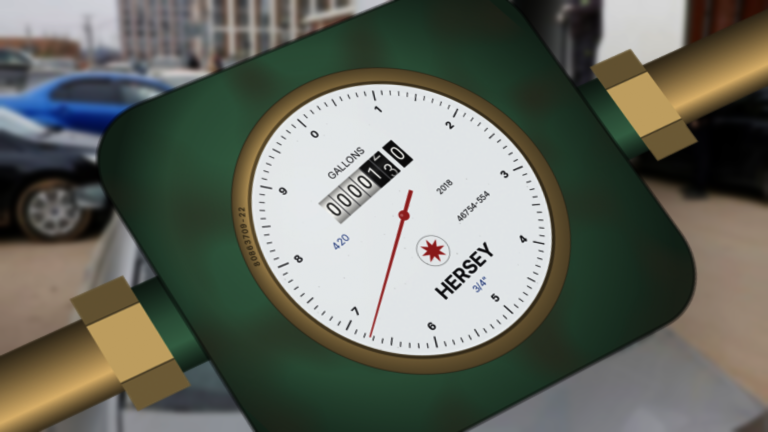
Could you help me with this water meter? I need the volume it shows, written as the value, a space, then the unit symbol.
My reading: 126.7 gal
